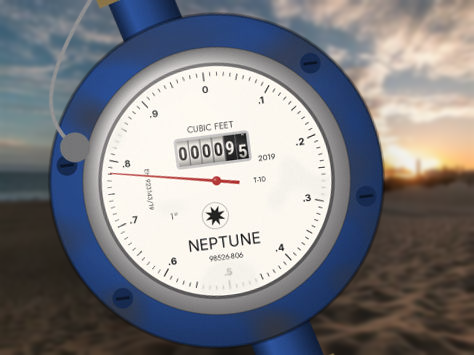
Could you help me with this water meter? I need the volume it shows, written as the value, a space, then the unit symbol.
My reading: 94.78 ft³
